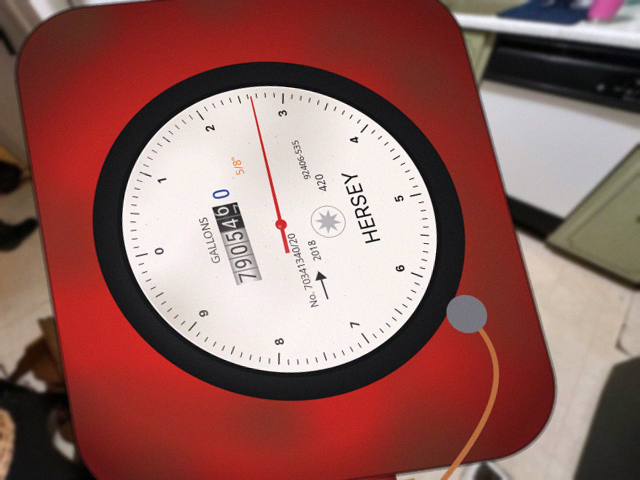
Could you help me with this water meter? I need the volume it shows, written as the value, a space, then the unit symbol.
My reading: 7905462.6 gal
